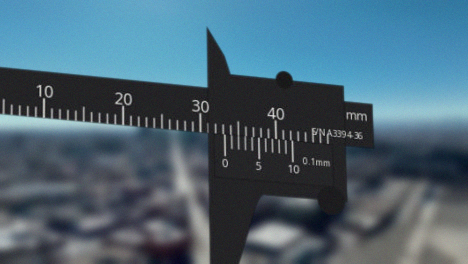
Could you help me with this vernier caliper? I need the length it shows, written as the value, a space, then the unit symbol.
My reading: 33.2 mm
